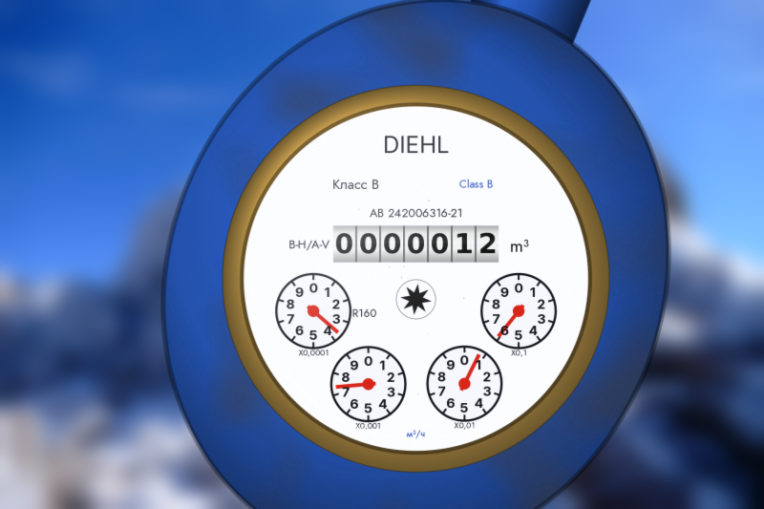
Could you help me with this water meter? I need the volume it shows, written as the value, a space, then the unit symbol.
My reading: 12.6073 m³
